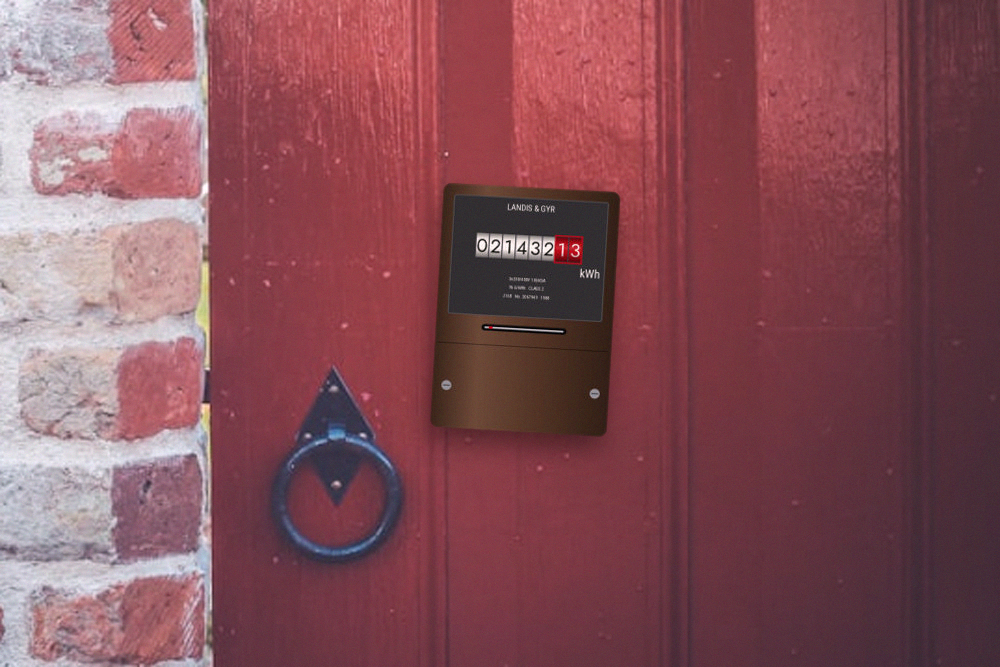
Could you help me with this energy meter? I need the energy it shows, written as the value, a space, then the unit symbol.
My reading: 21432.13 kWh
